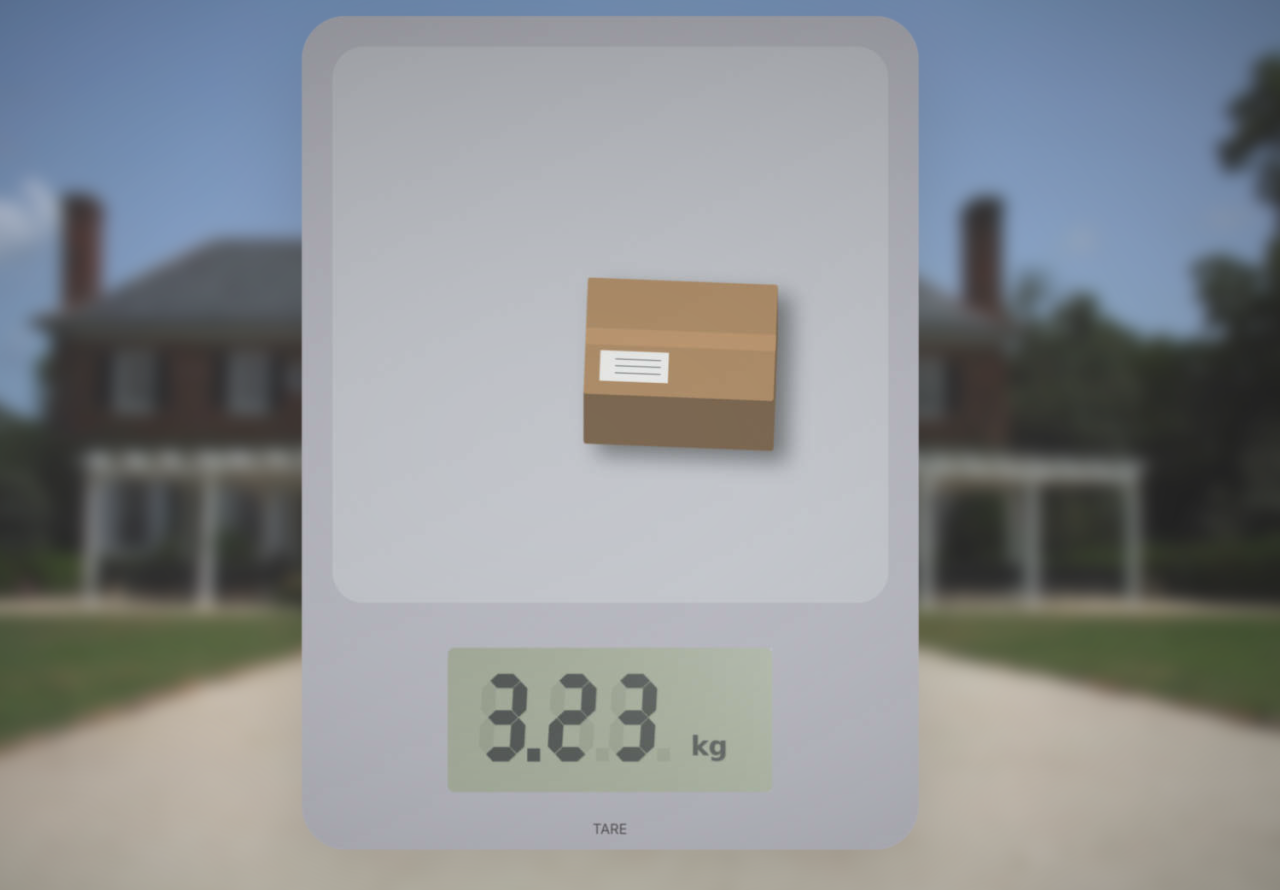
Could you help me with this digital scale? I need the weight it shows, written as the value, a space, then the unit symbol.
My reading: 3.23 kg
